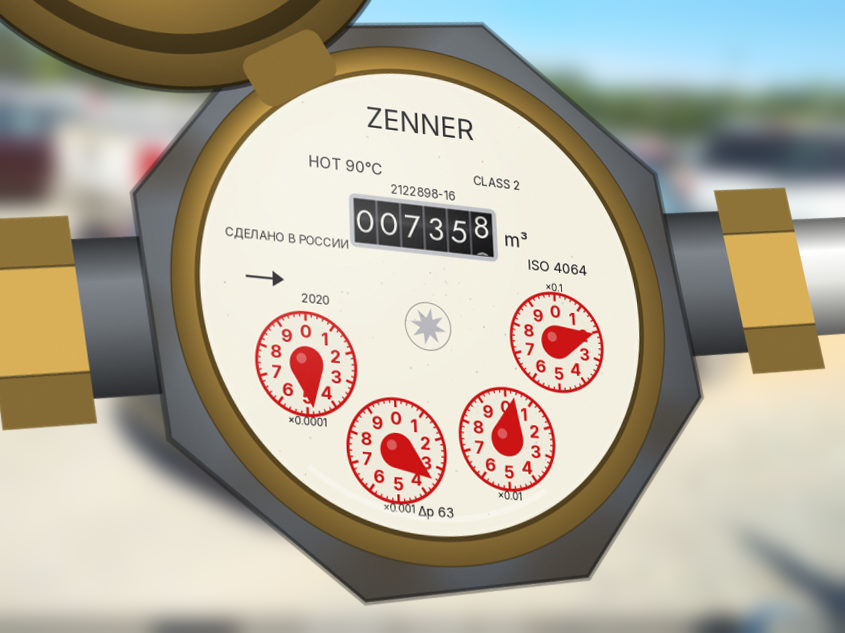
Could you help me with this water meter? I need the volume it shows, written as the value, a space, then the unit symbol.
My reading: 7358.2034 m³
